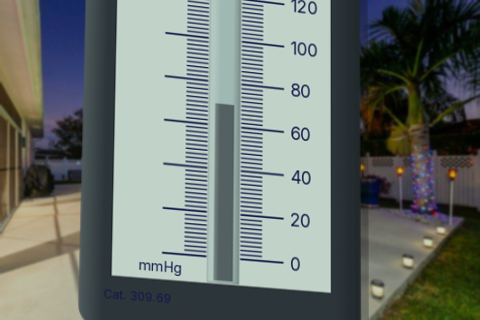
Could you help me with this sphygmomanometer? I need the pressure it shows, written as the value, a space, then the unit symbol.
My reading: 70 mmHg
